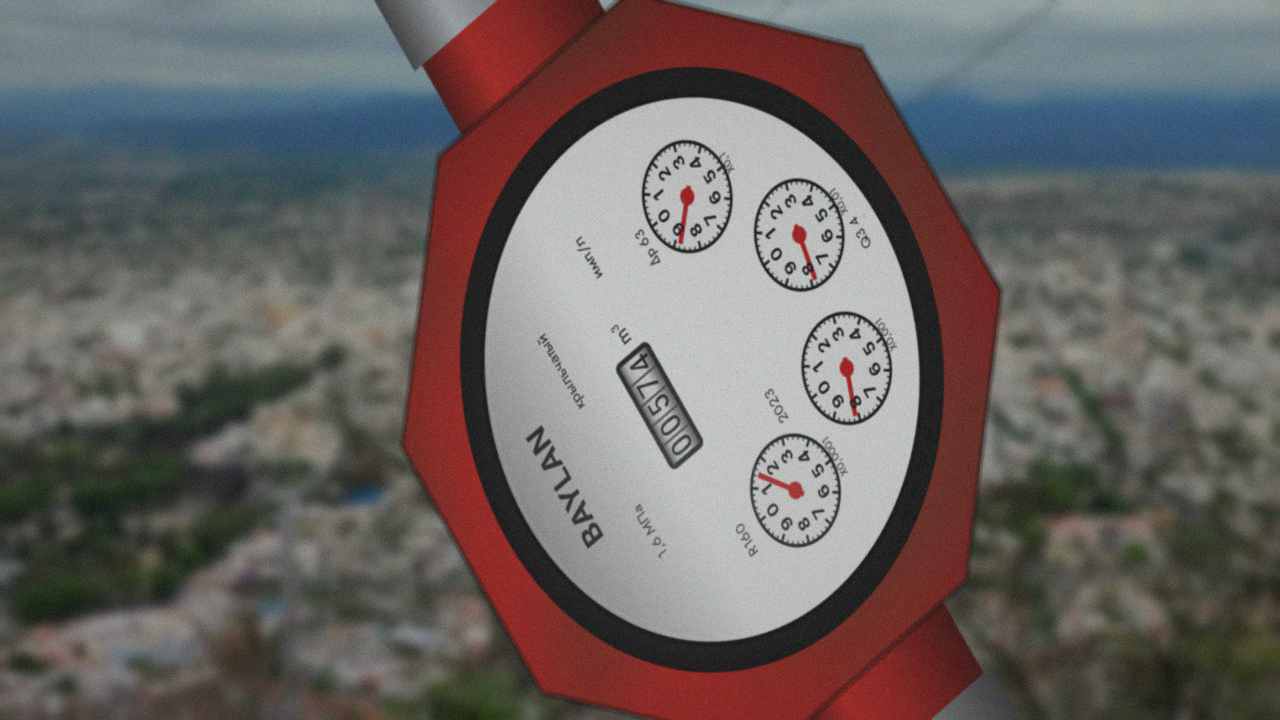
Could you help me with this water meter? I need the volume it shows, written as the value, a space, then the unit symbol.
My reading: 573.8781 m³
